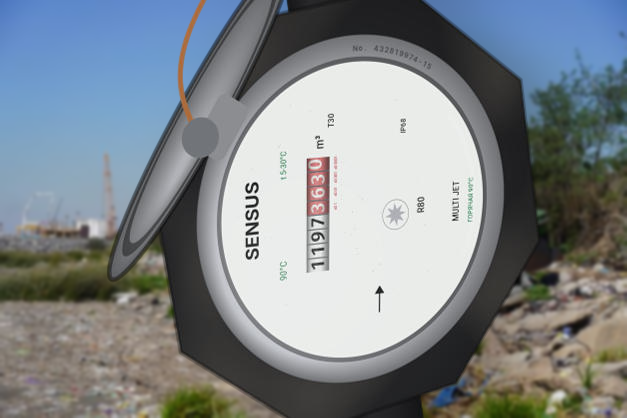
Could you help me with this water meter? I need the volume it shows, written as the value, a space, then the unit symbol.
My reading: 1197.3630 m³
